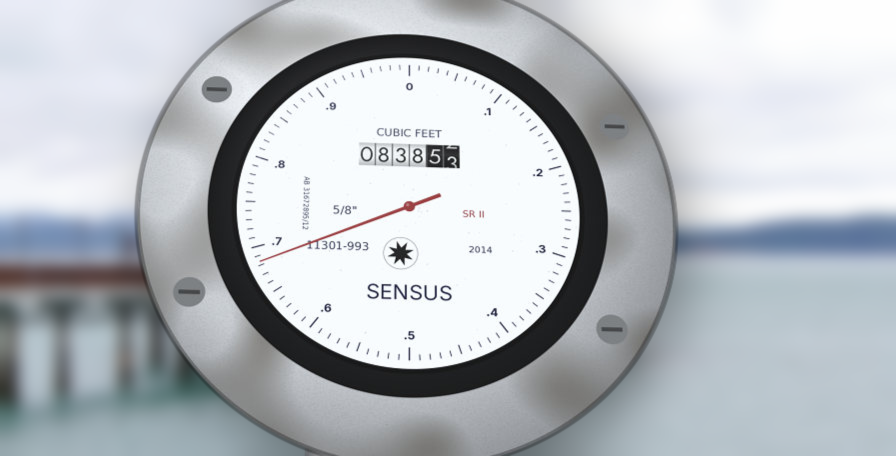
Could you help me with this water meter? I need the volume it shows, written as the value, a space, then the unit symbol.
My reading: 83852.68 ft³
